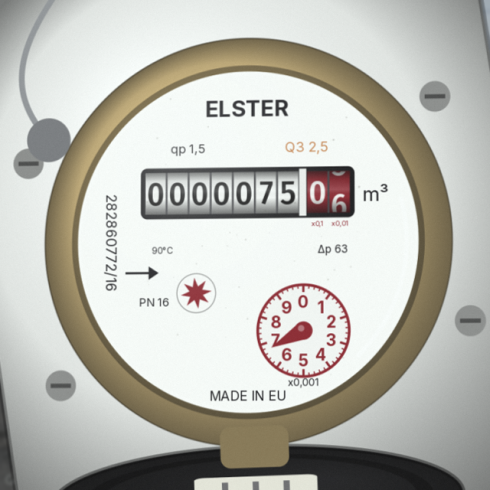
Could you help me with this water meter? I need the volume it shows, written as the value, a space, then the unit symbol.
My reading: 75.056 m³
